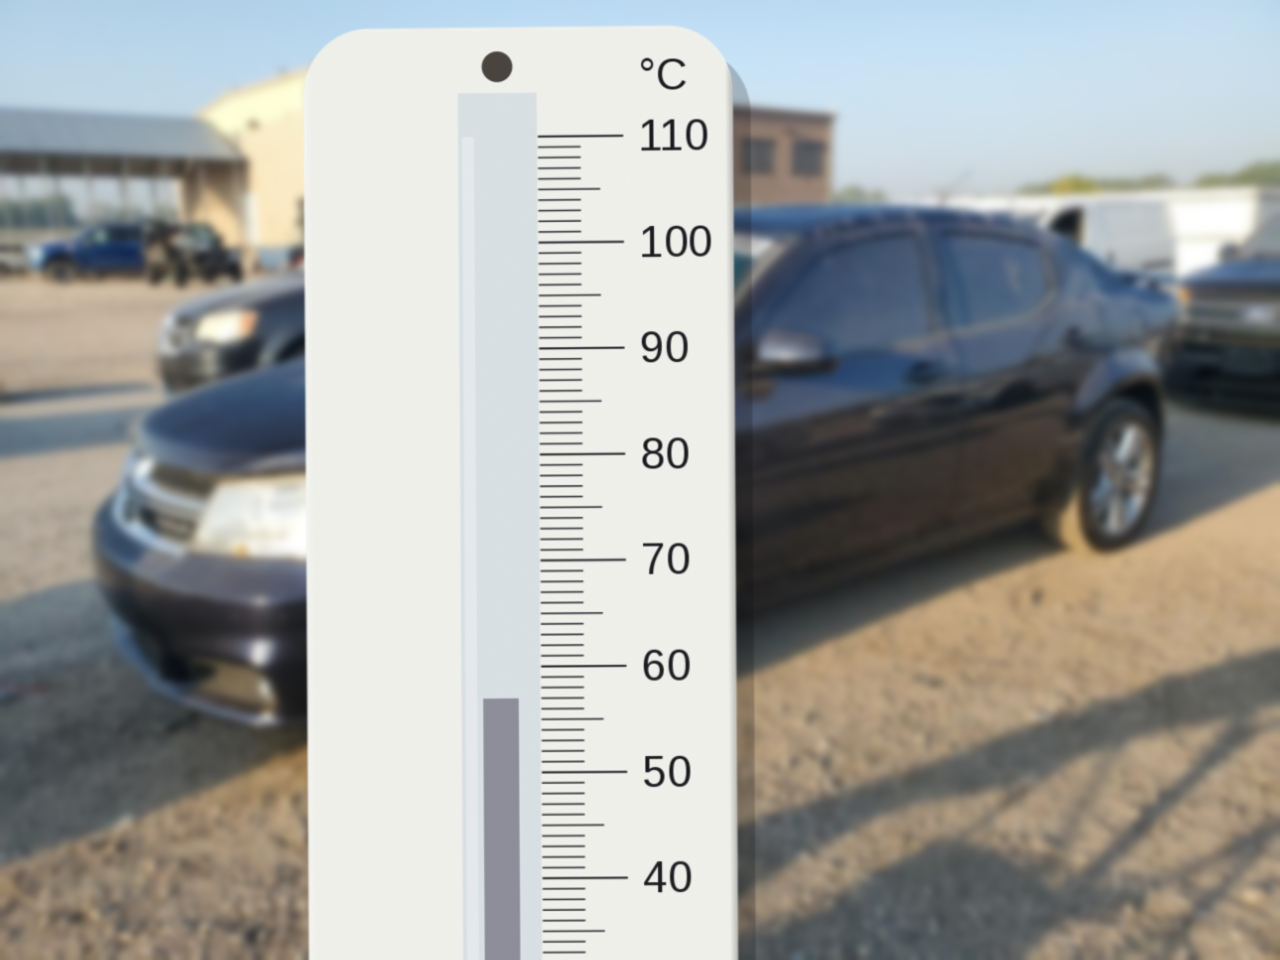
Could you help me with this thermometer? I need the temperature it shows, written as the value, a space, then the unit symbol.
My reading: 57 °C
